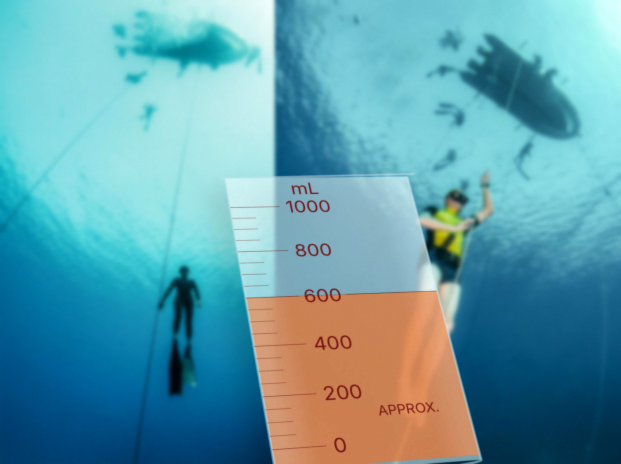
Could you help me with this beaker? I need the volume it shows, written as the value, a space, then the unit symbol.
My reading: 600 mL
